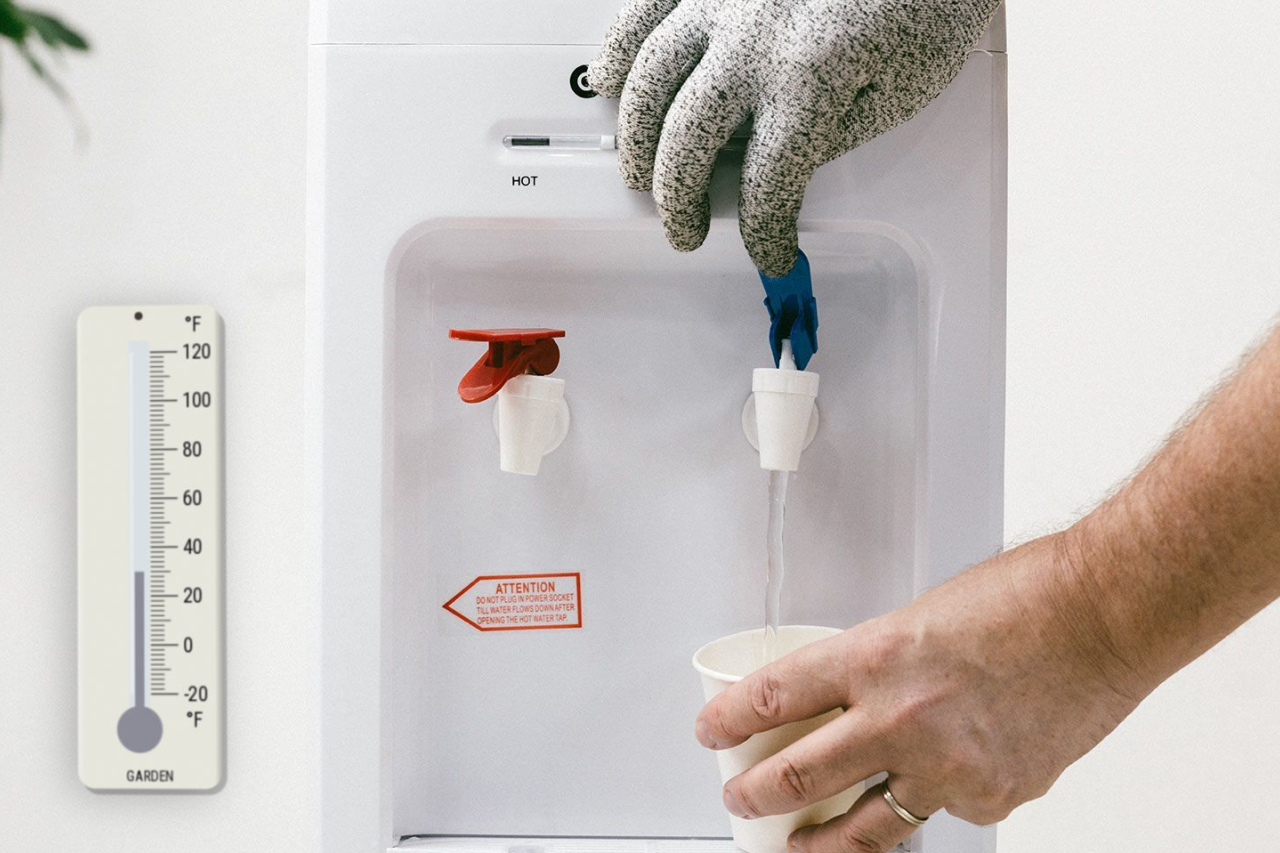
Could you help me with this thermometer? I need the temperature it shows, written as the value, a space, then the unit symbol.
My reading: 30 °F
